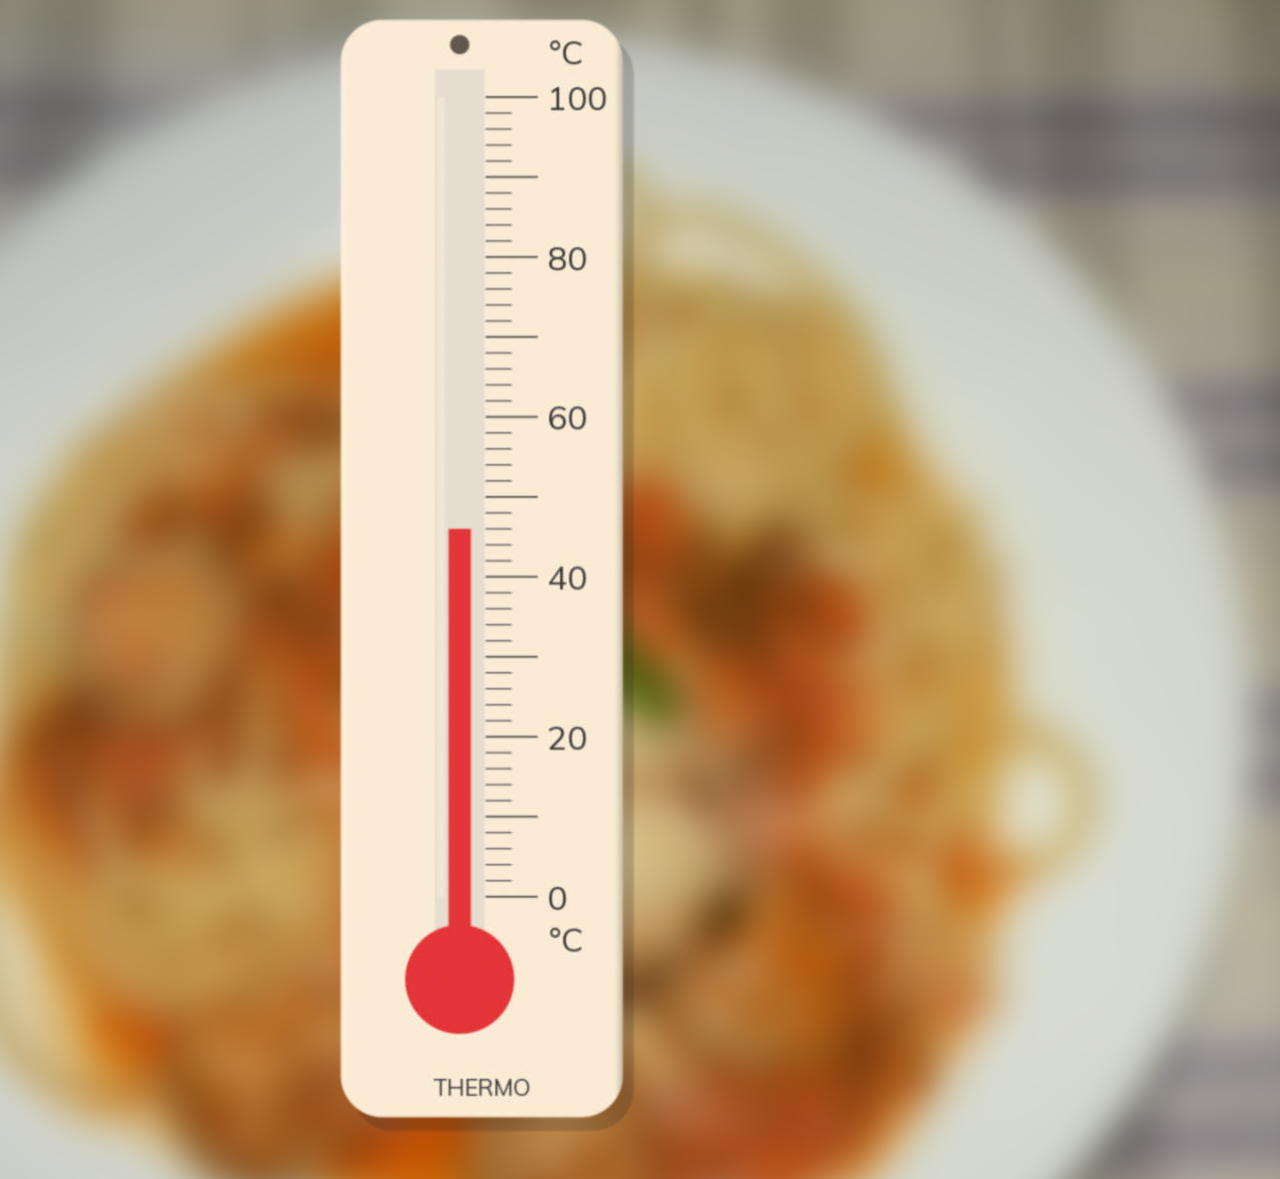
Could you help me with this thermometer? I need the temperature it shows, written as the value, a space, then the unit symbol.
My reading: 46 °C
